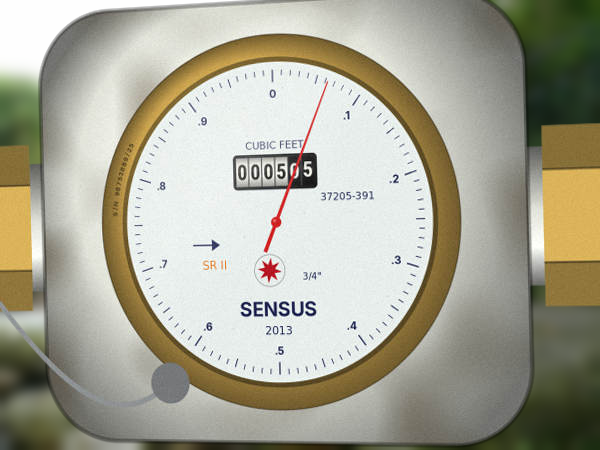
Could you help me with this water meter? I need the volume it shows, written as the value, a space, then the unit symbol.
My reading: 505.06 ft³
